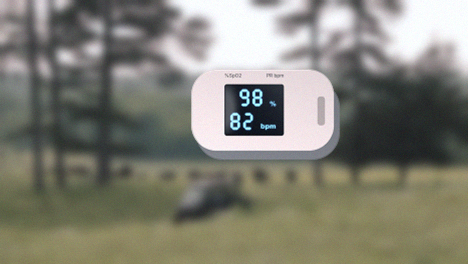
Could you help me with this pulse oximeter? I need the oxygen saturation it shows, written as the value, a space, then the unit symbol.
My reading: 98 %
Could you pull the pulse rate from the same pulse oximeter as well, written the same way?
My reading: 82 bpm
